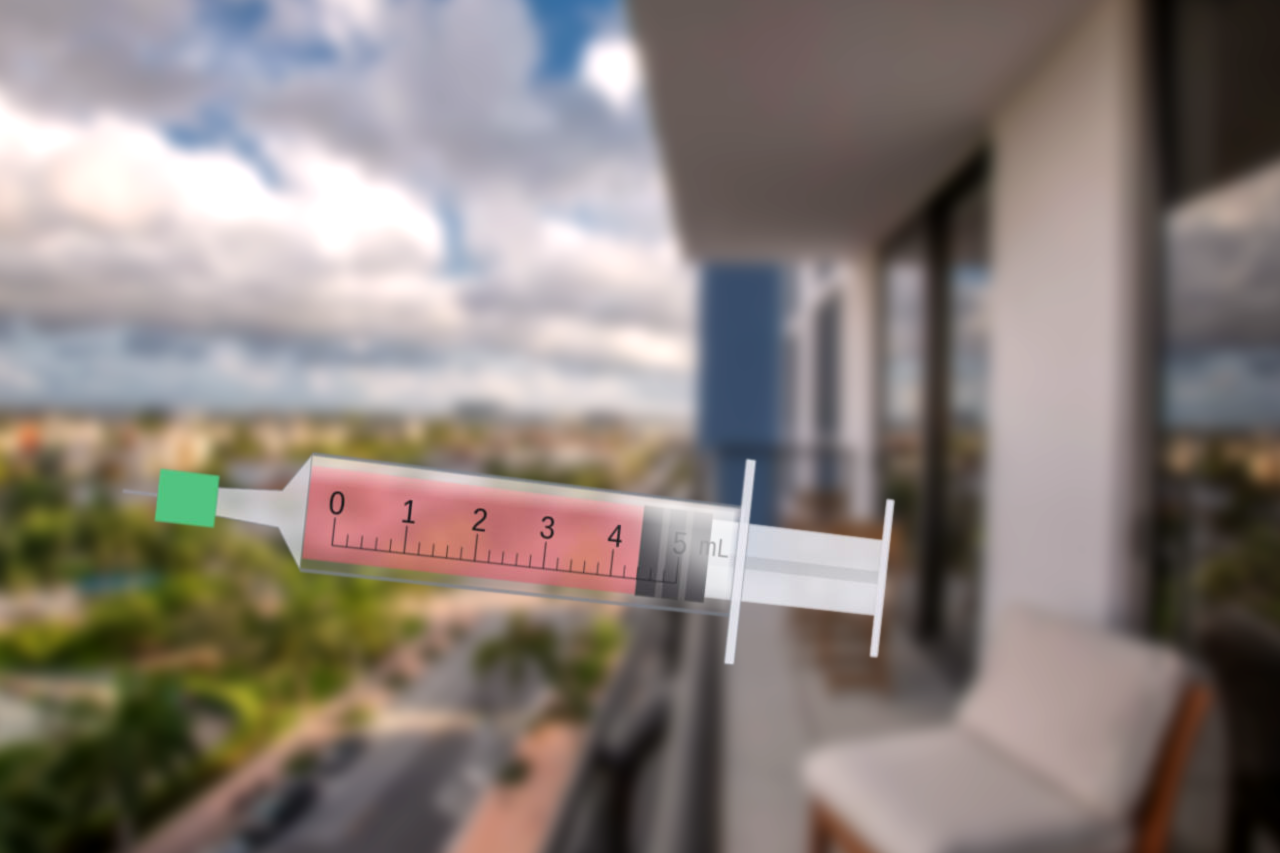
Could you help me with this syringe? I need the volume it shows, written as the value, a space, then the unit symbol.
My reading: 4.4 mL
